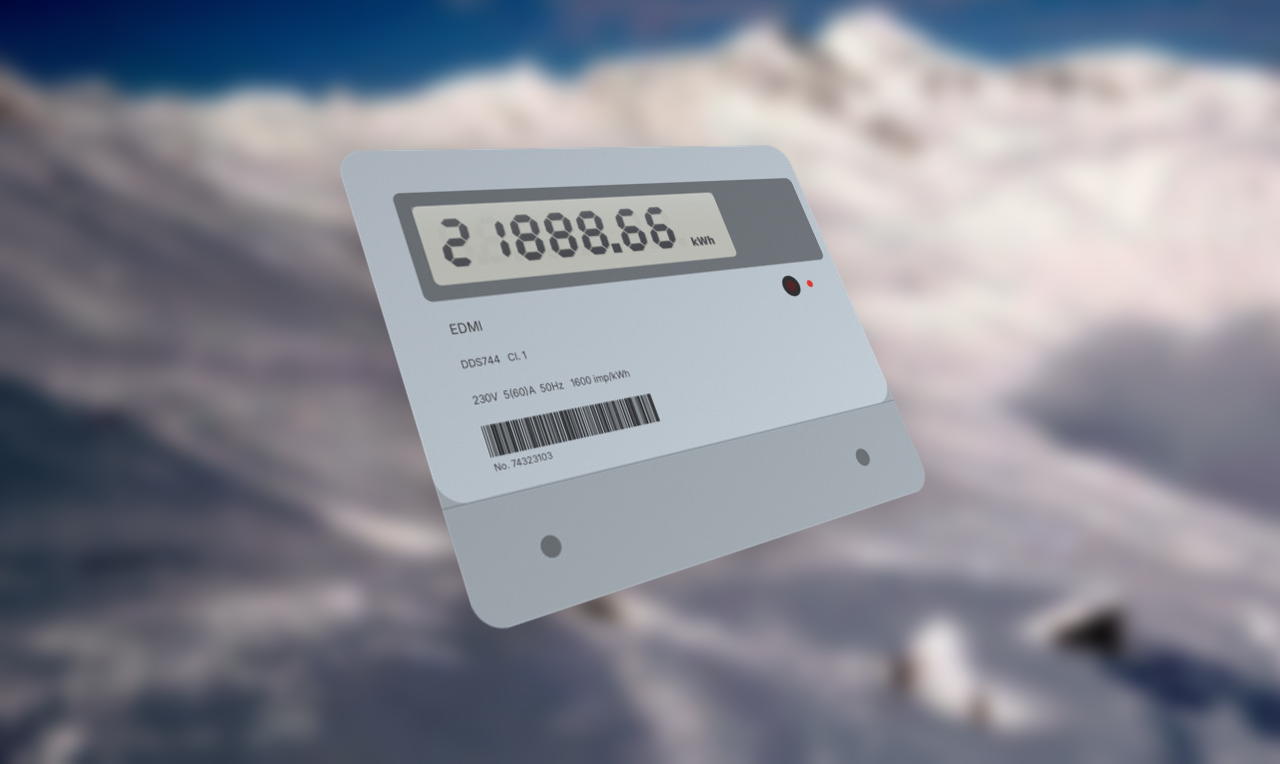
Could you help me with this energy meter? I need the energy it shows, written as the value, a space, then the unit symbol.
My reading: 21888.66 kWh
